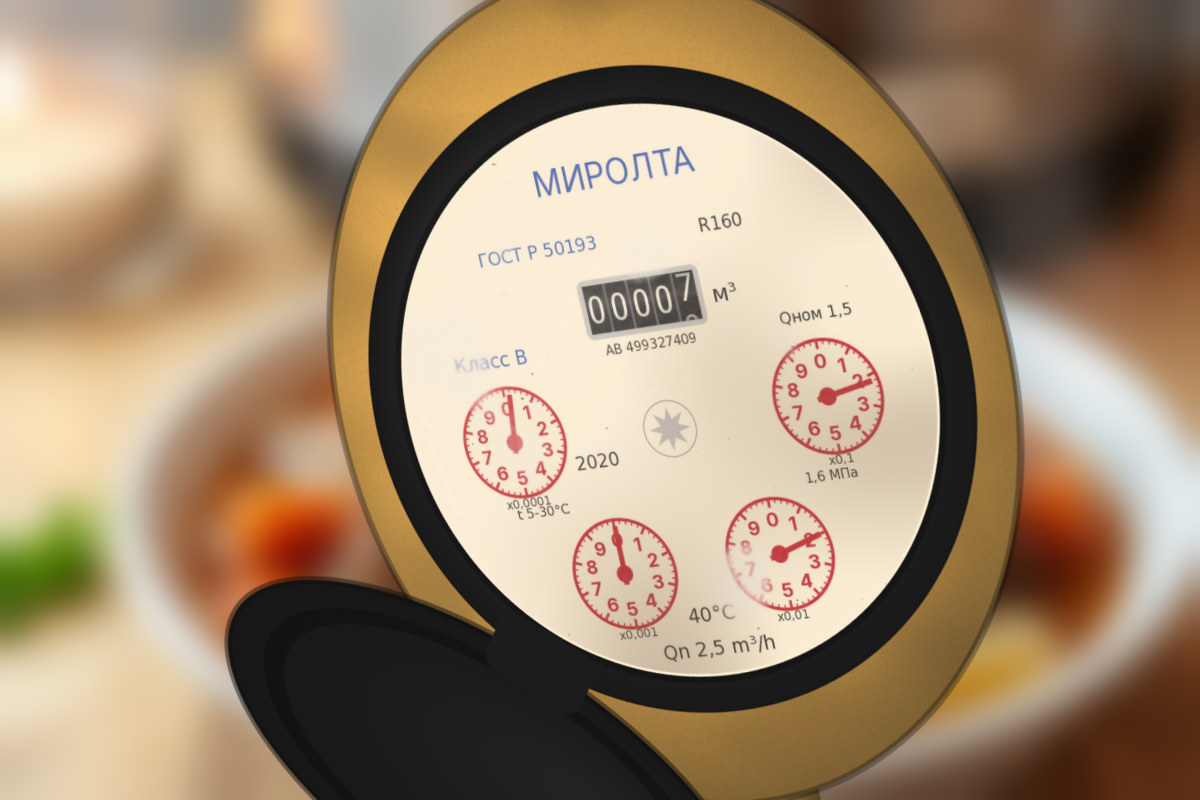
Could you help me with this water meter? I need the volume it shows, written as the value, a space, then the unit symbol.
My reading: 7.2200 m³
